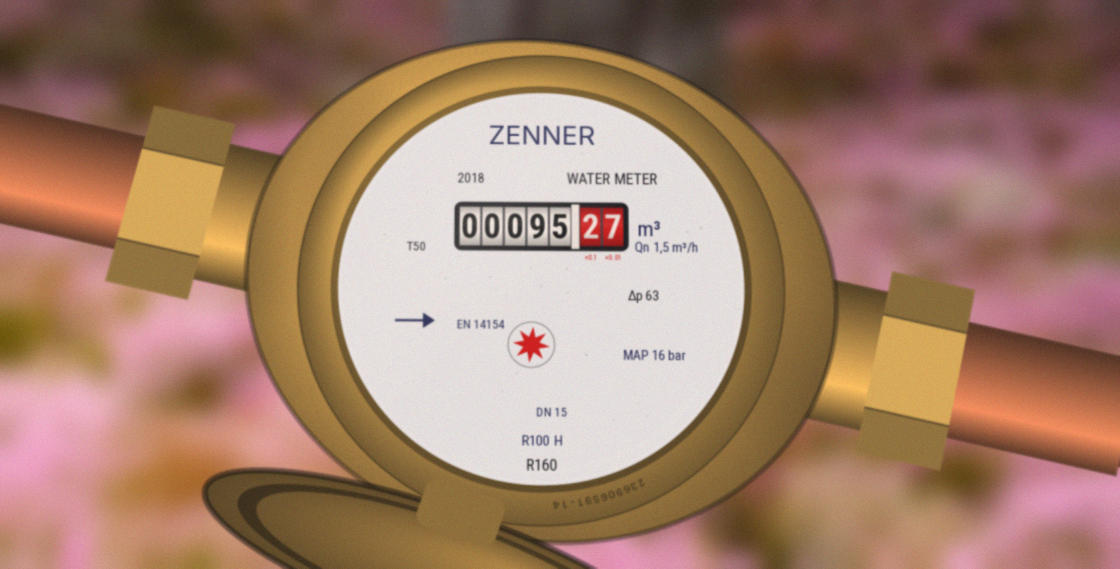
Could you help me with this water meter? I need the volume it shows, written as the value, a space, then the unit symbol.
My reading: 95.27 m³
